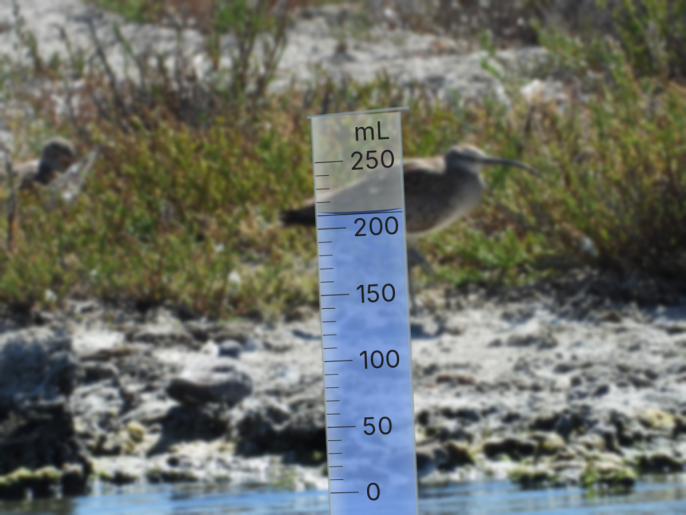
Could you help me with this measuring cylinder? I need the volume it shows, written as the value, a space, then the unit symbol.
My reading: 210 mL
